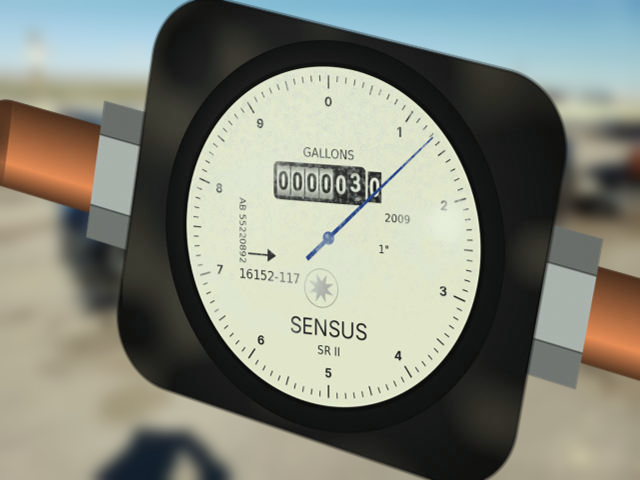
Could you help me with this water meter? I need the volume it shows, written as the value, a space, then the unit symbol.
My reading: 31.3 gal
